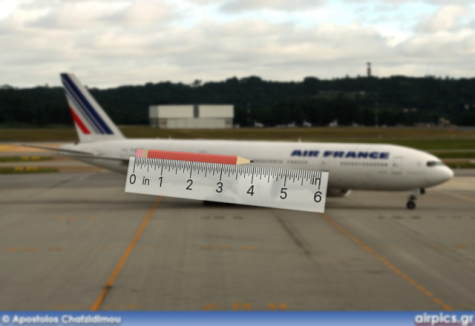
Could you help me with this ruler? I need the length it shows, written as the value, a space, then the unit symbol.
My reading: 4 in
